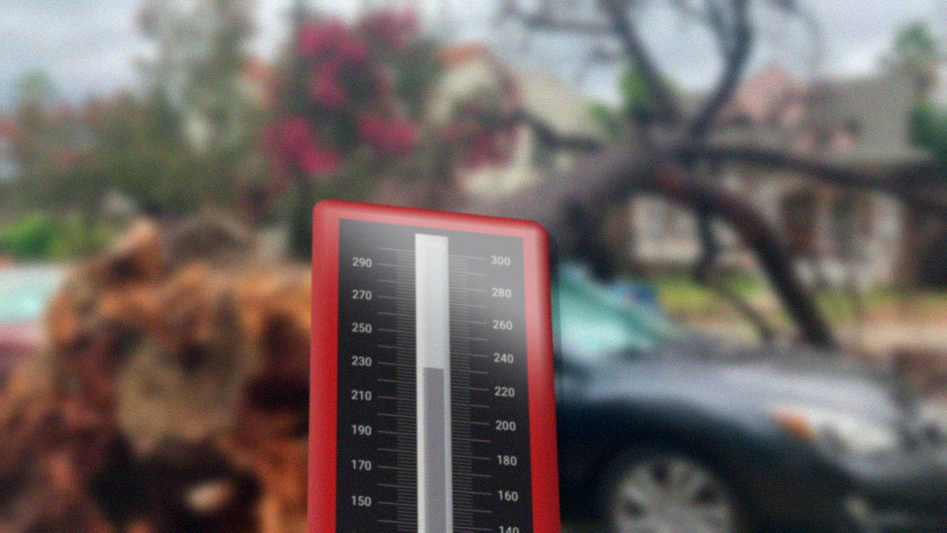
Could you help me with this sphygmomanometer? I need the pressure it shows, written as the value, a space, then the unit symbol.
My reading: 230 mmHg
